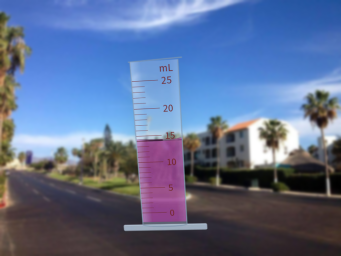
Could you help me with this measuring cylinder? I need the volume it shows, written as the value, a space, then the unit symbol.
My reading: 14 mL
